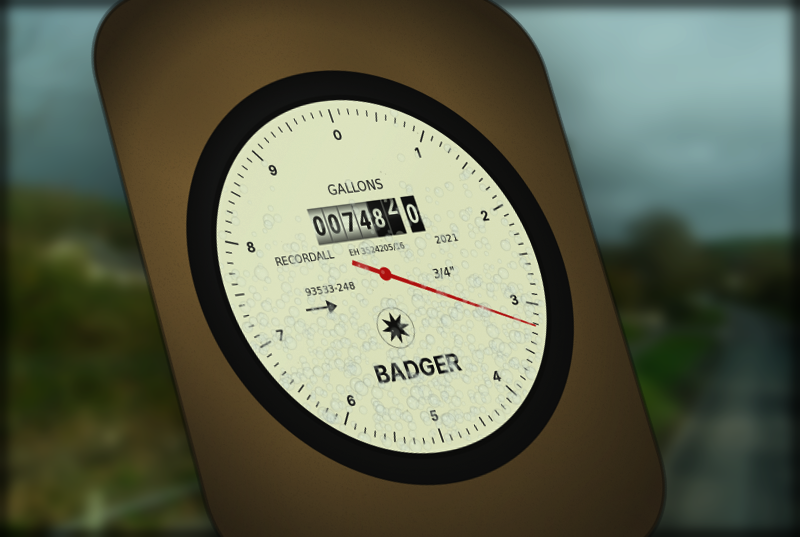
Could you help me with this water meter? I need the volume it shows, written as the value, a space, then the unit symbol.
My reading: 74823.2 gal
